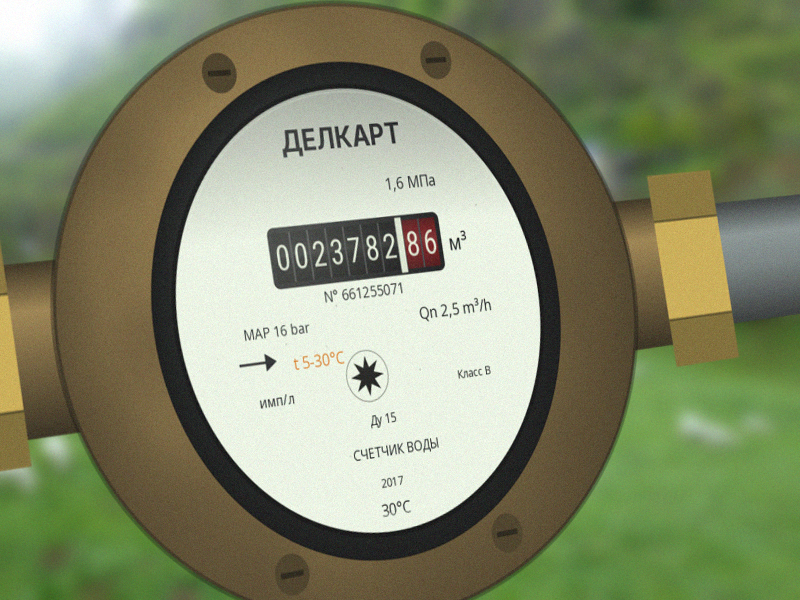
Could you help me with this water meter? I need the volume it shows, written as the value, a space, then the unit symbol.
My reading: 23782.86 m³
